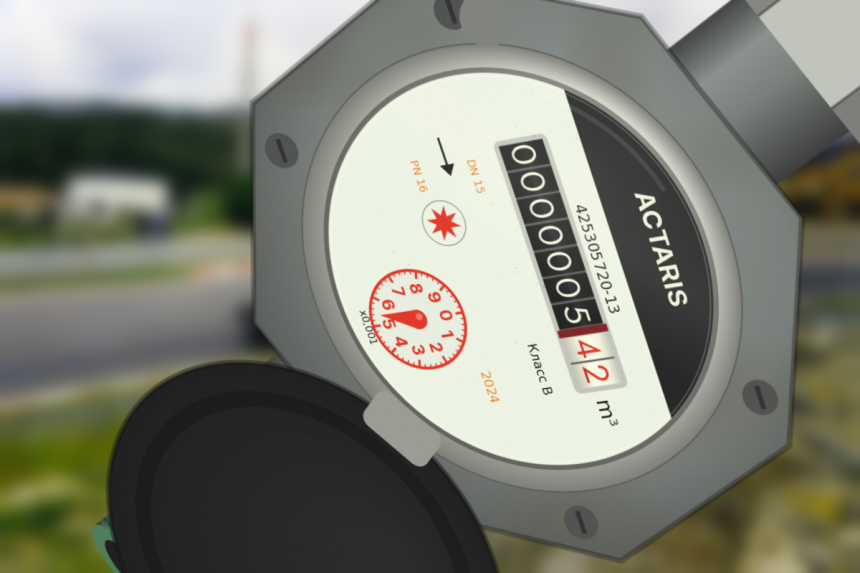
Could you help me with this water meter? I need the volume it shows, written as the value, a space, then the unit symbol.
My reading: 5.425 m³
